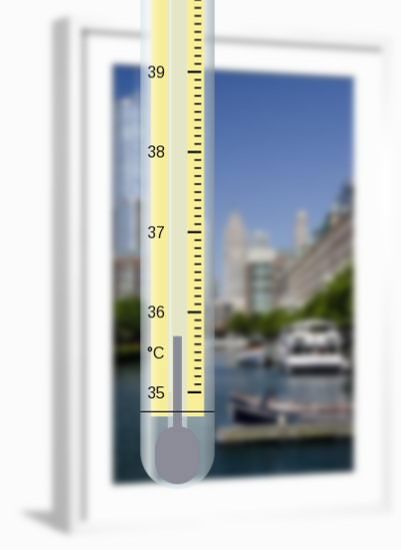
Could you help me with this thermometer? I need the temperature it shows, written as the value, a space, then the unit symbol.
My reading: 35.7 °C
